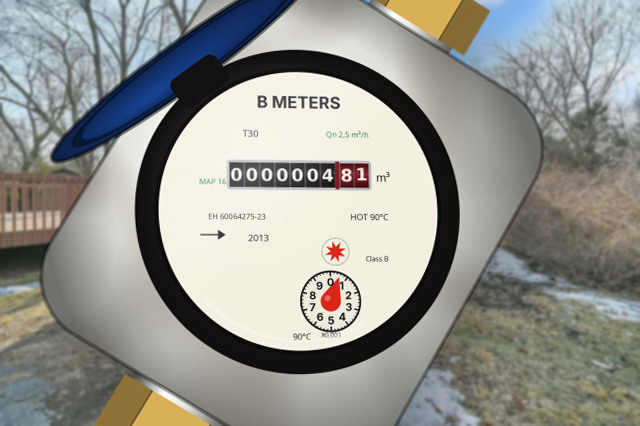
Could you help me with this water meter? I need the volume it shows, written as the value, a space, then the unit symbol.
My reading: 4.810 m³
